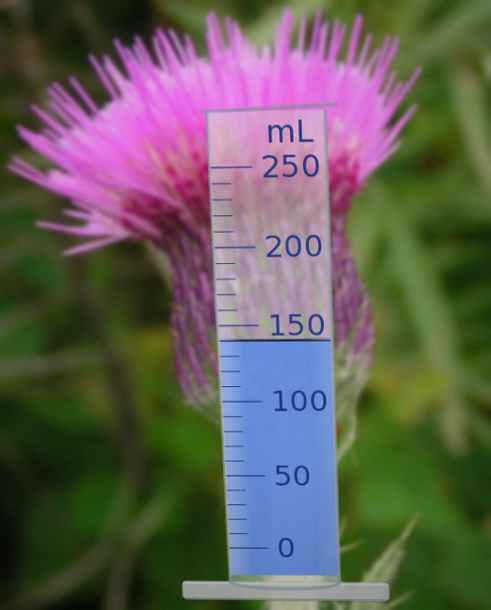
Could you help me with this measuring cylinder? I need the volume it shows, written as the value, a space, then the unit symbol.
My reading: 140 mL
